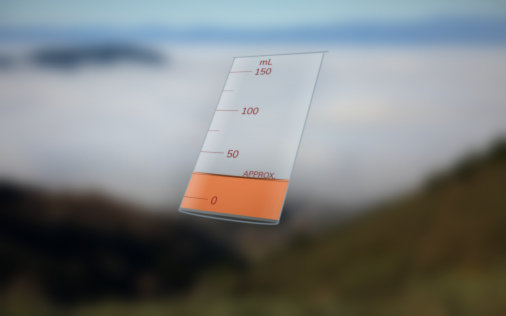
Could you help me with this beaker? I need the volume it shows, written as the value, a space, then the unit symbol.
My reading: 25 mL
